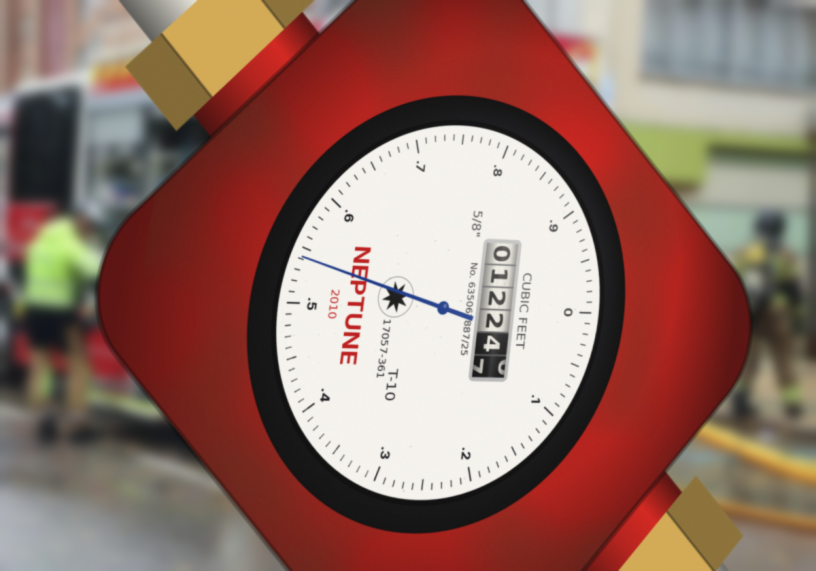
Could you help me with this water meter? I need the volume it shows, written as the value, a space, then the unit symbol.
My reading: 12246.54 ft³
